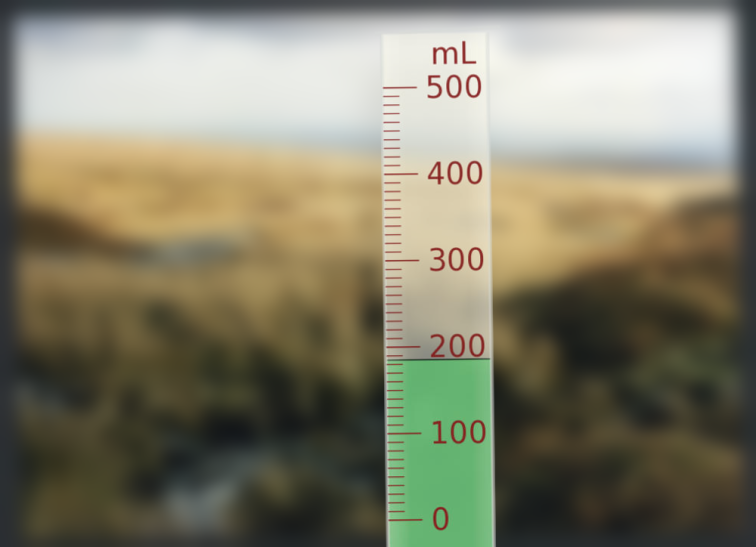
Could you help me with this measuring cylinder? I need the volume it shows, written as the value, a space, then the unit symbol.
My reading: 185 mL
